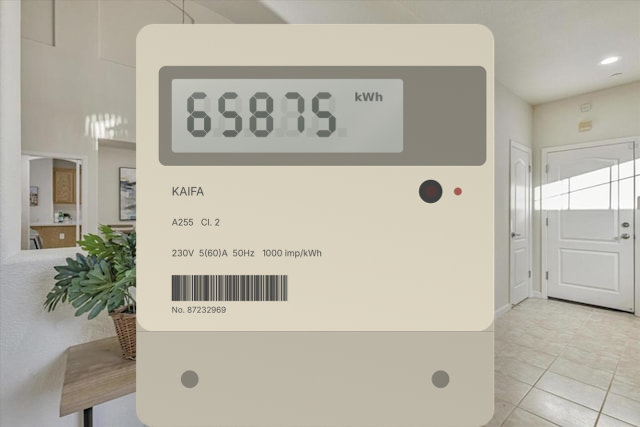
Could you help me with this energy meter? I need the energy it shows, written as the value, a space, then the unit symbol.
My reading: 65875 kWh
